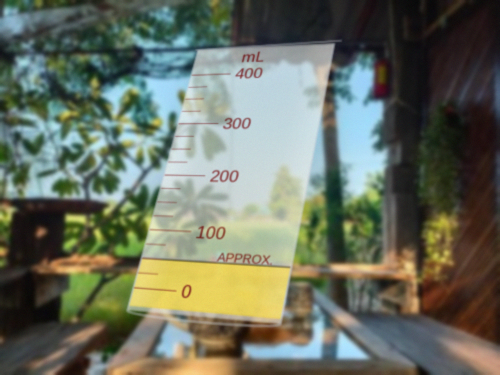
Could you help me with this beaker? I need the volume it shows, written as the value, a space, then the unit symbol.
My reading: 50 mL
